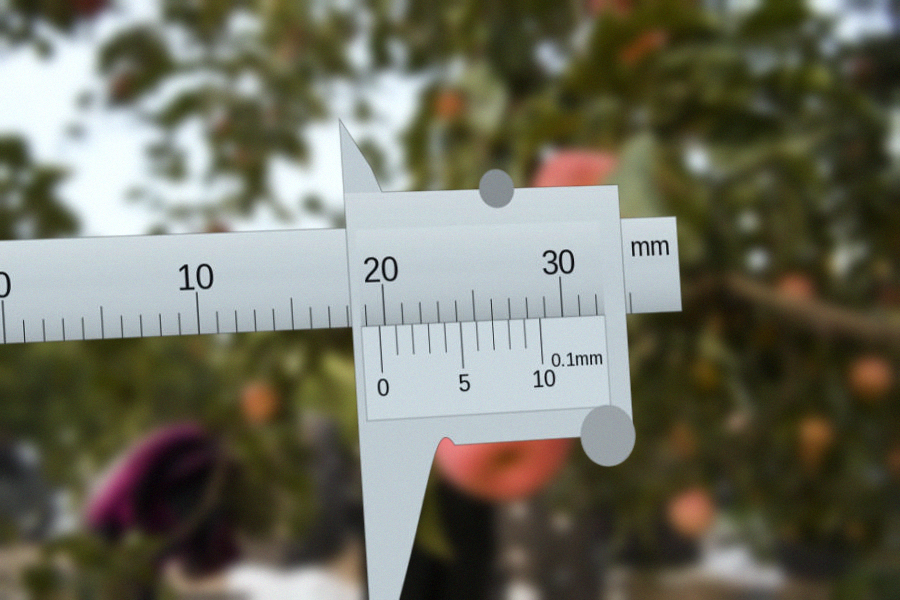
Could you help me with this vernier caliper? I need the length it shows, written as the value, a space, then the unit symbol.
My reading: 19.7 mm
